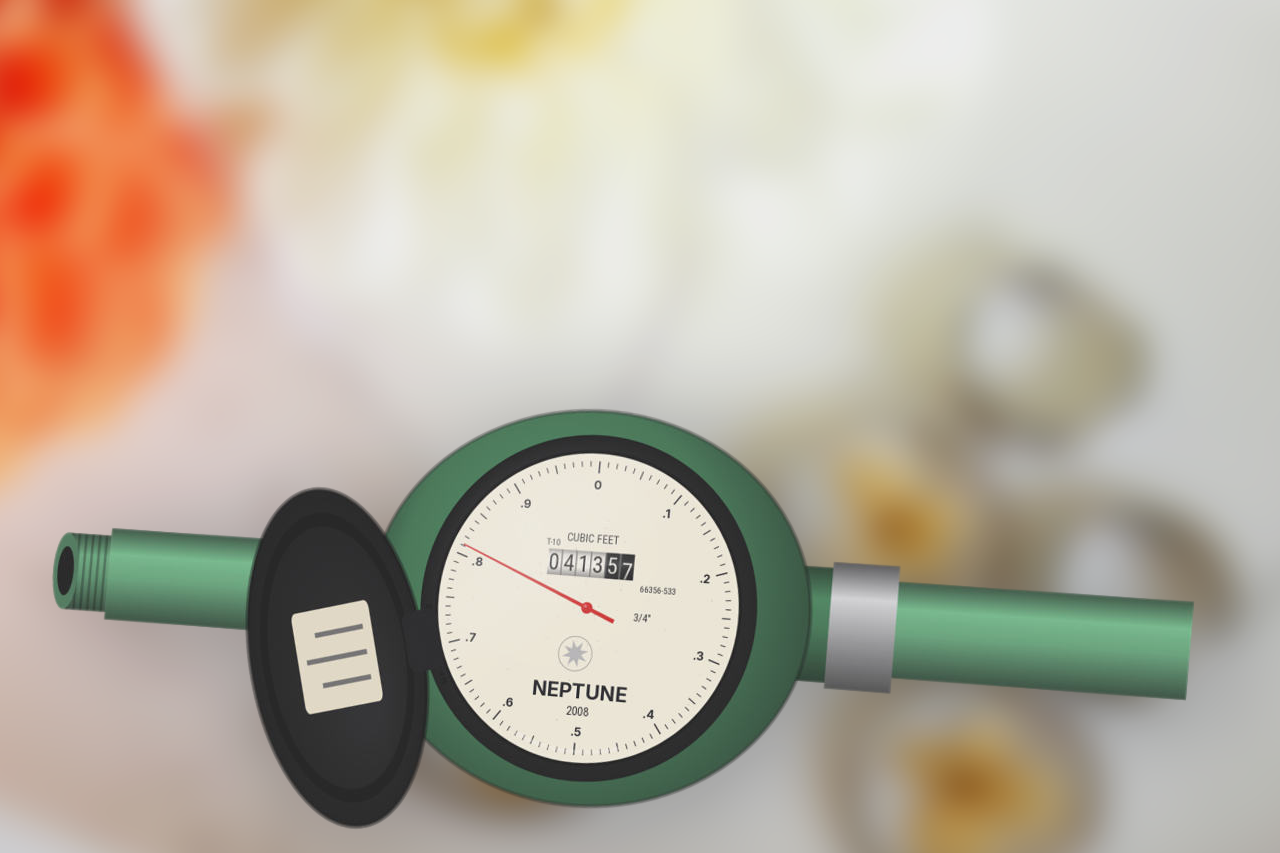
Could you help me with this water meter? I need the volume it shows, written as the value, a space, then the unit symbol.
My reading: 41356.81 ft³
